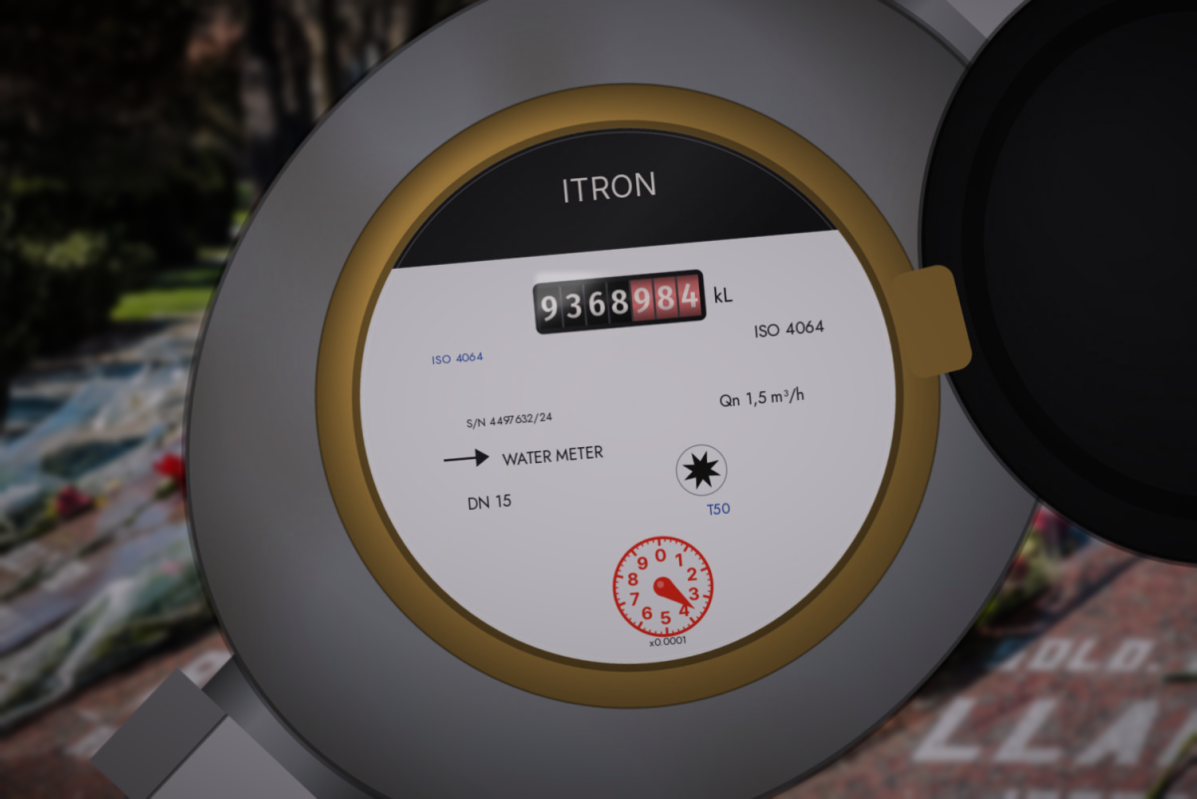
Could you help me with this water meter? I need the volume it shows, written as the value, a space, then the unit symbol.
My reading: 9368.9843 kL
